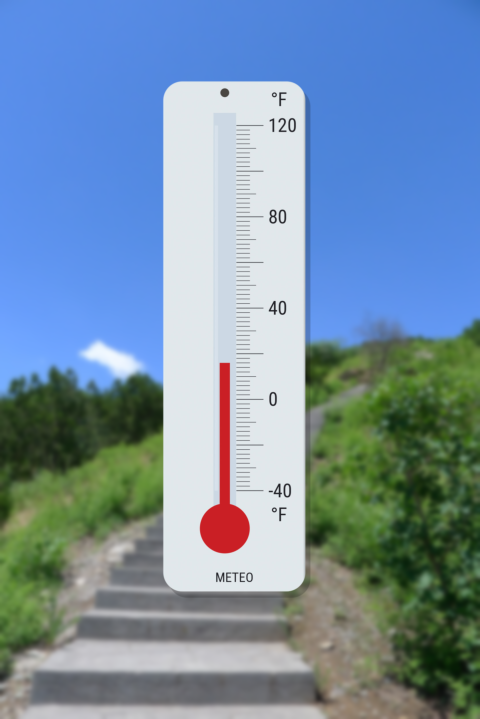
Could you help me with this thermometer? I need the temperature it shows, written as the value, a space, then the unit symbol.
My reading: 16 °F
